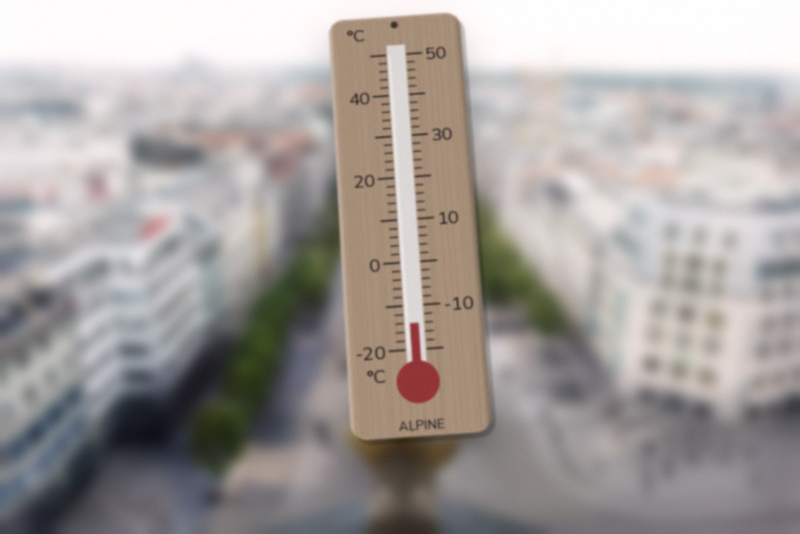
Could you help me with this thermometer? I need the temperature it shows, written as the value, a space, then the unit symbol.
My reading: -14 °C
